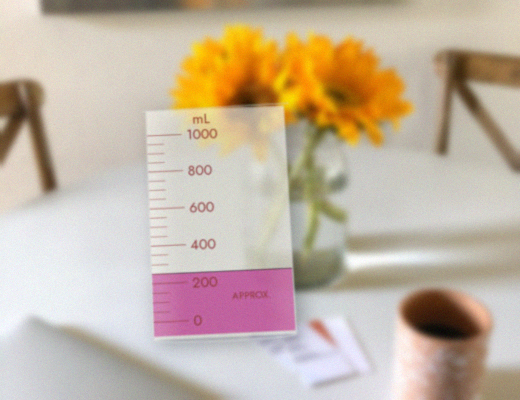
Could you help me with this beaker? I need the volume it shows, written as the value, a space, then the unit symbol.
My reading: 250 mL
